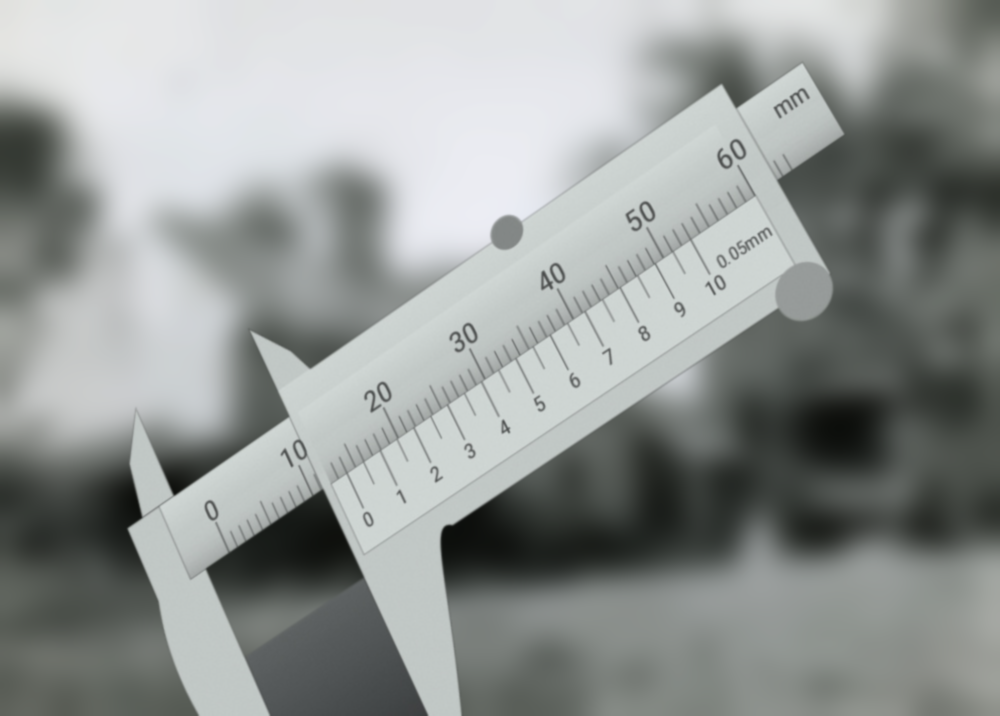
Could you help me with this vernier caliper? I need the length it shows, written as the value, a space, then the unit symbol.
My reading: 14.0 mm
